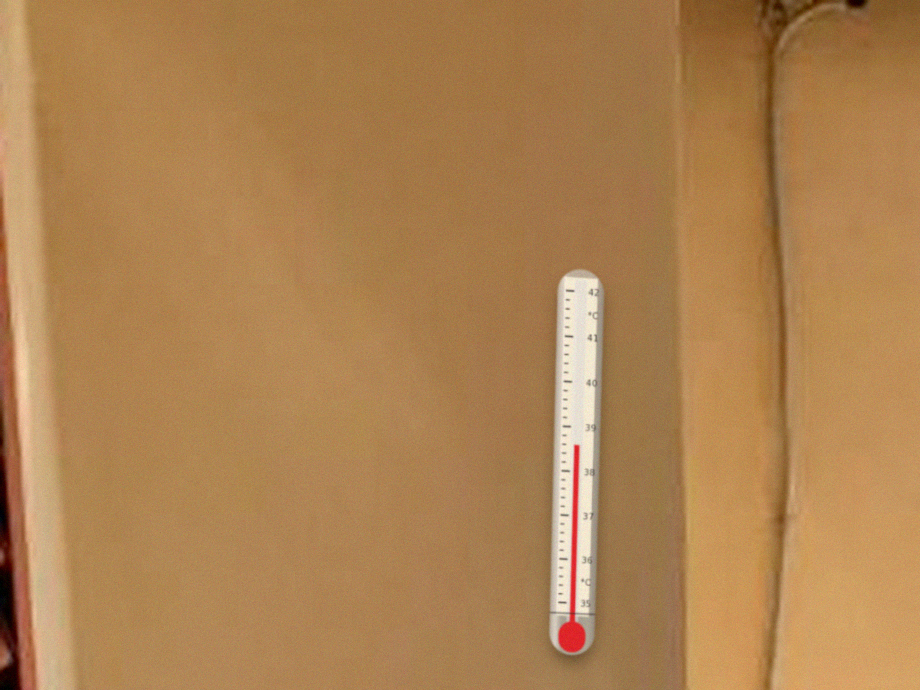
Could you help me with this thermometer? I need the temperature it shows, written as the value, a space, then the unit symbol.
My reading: 38.6 °C
